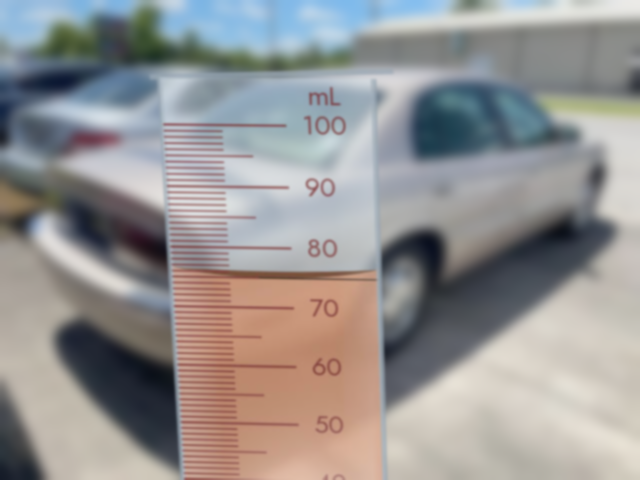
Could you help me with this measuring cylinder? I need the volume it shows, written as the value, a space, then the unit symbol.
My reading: 75 mL
